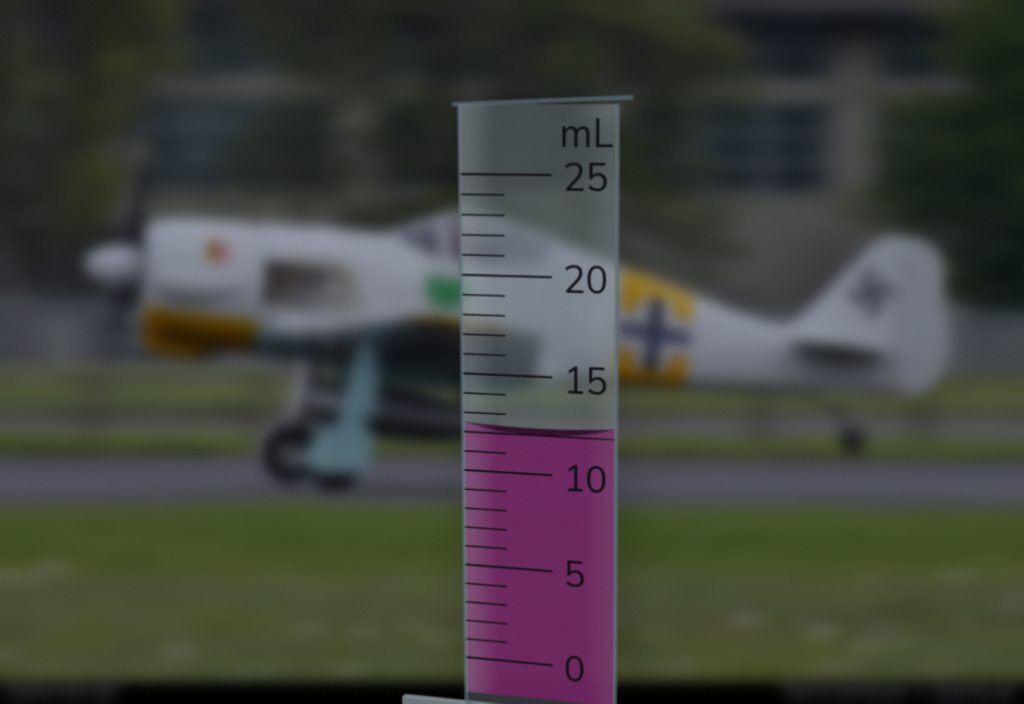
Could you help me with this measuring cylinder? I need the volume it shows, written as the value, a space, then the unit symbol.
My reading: 12 mL
